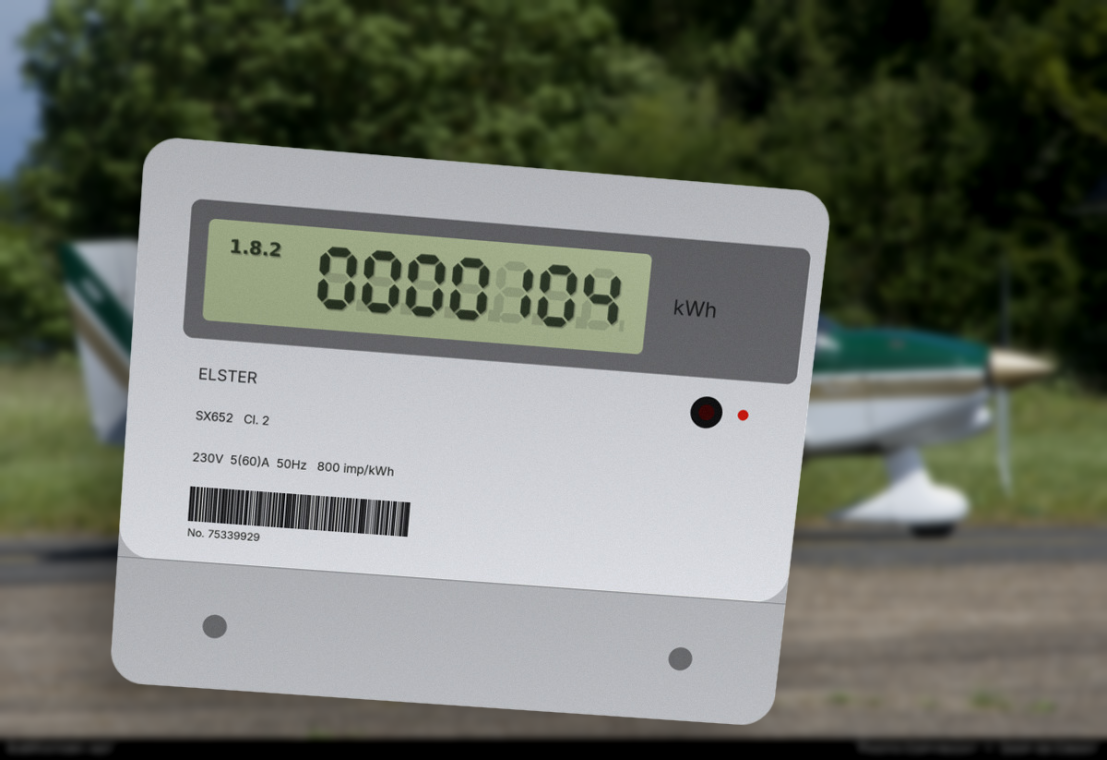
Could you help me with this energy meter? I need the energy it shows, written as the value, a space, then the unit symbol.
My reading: 104 kWh
